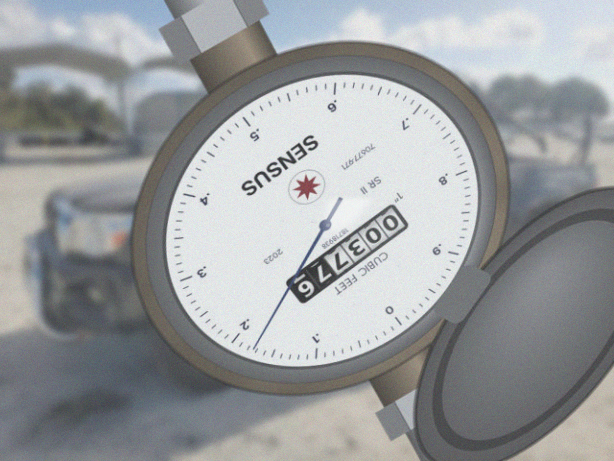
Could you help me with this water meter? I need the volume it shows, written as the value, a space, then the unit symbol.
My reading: 3776.17 ft³
